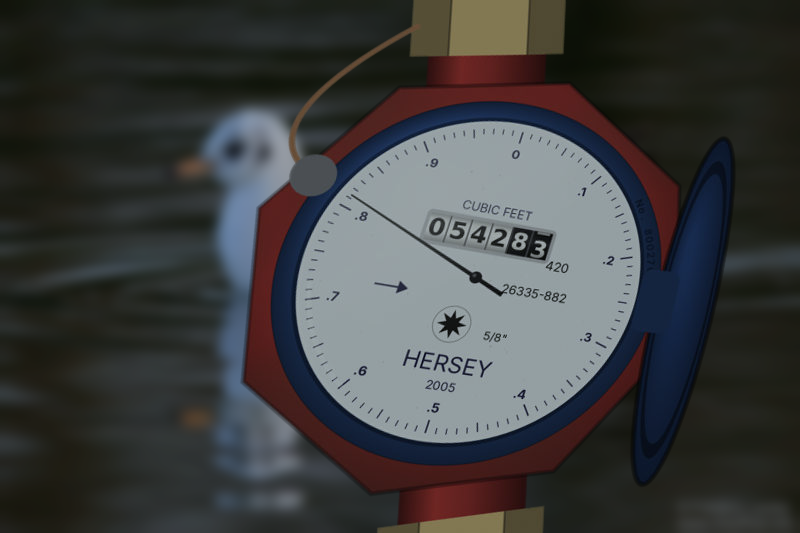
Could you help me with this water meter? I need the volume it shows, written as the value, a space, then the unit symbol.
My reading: 54282.81 ft³
